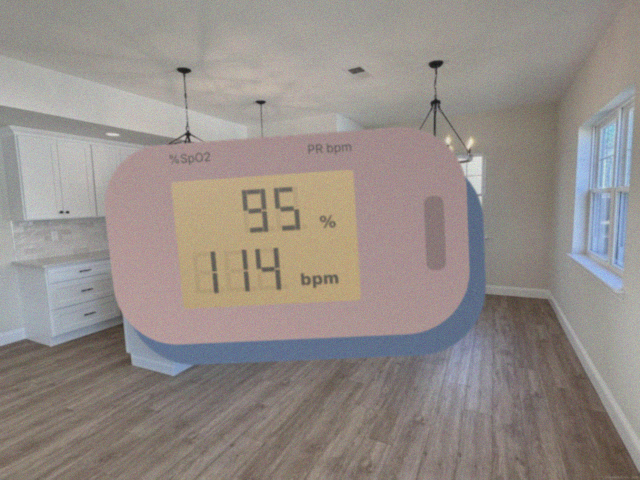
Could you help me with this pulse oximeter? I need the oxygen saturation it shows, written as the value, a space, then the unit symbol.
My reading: 95 %
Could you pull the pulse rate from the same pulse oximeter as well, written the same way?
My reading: 114 bpm
